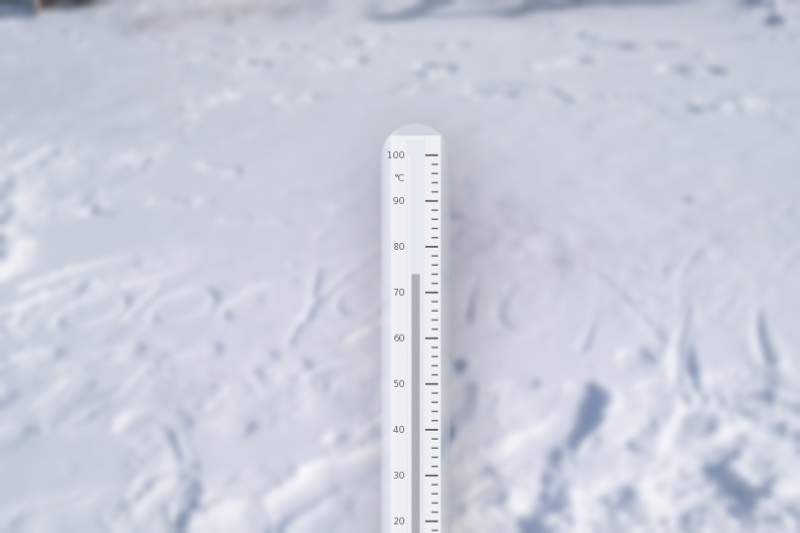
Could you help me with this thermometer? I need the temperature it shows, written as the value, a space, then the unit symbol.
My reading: 74 °C
